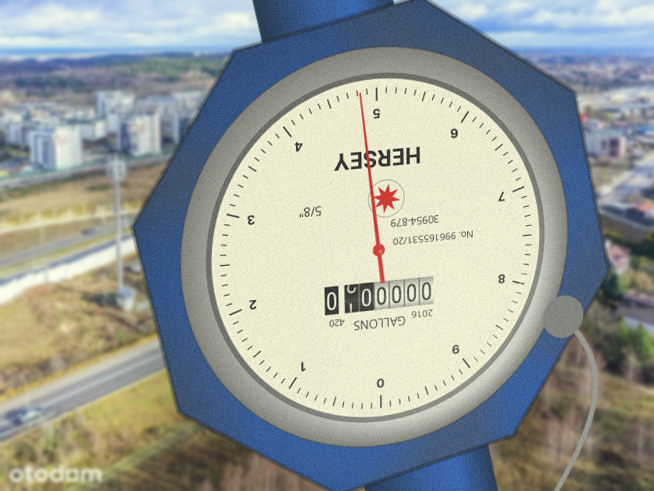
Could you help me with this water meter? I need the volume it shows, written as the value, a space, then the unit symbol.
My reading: 14.8 gal
